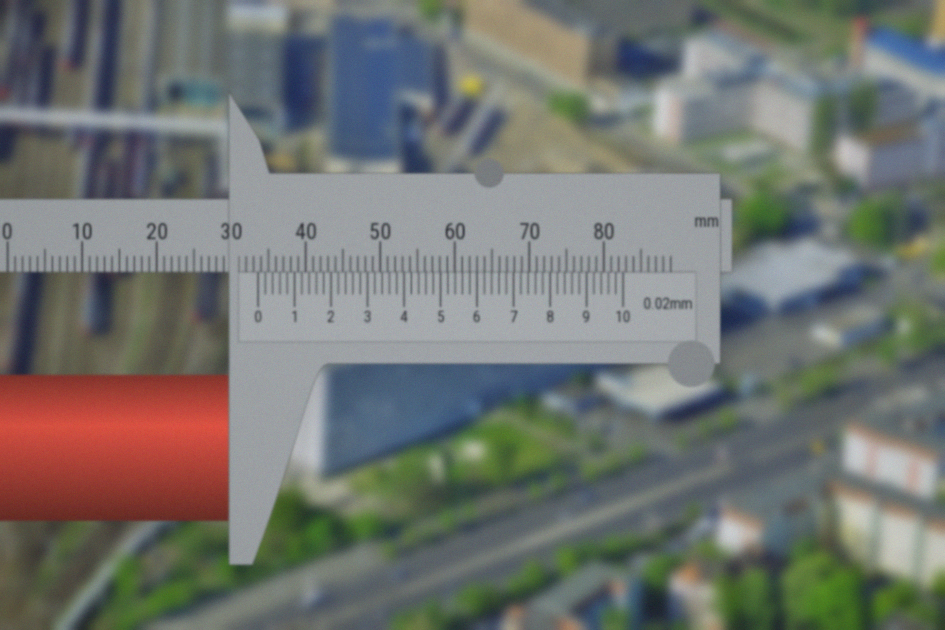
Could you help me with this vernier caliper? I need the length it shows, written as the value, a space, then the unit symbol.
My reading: 33.6 mm
